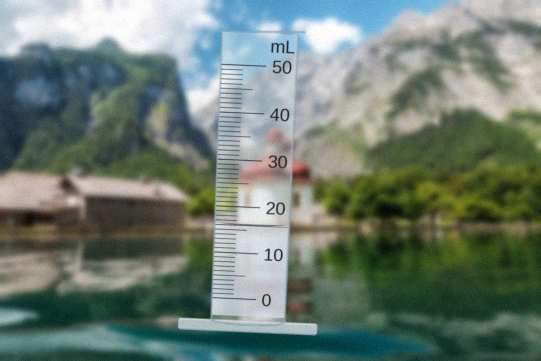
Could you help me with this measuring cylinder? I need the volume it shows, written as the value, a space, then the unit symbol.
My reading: 16 mL
